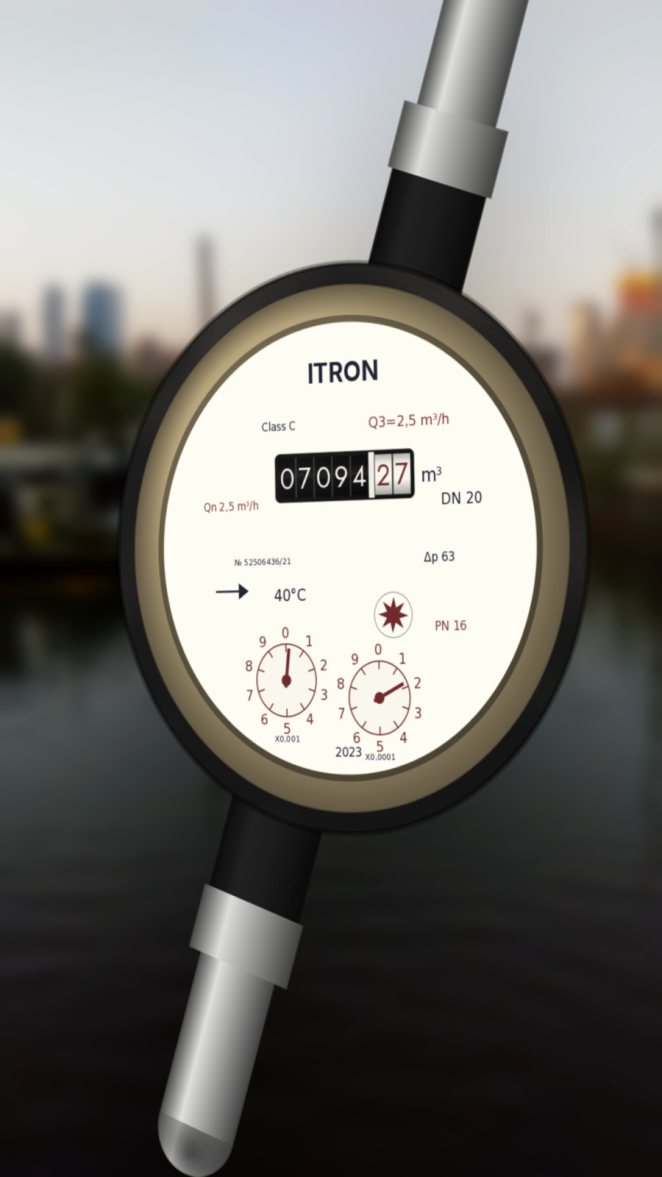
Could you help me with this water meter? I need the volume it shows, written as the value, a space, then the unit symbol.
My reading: 7094.2701 m³
